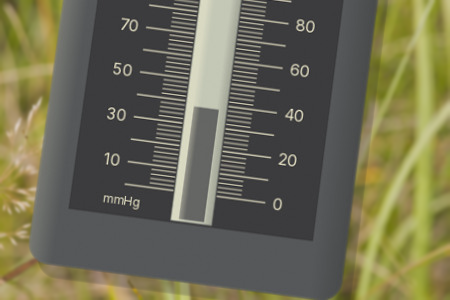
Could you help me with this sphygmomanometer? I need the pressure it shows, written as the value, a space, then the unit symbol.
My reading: 38 mmHg
